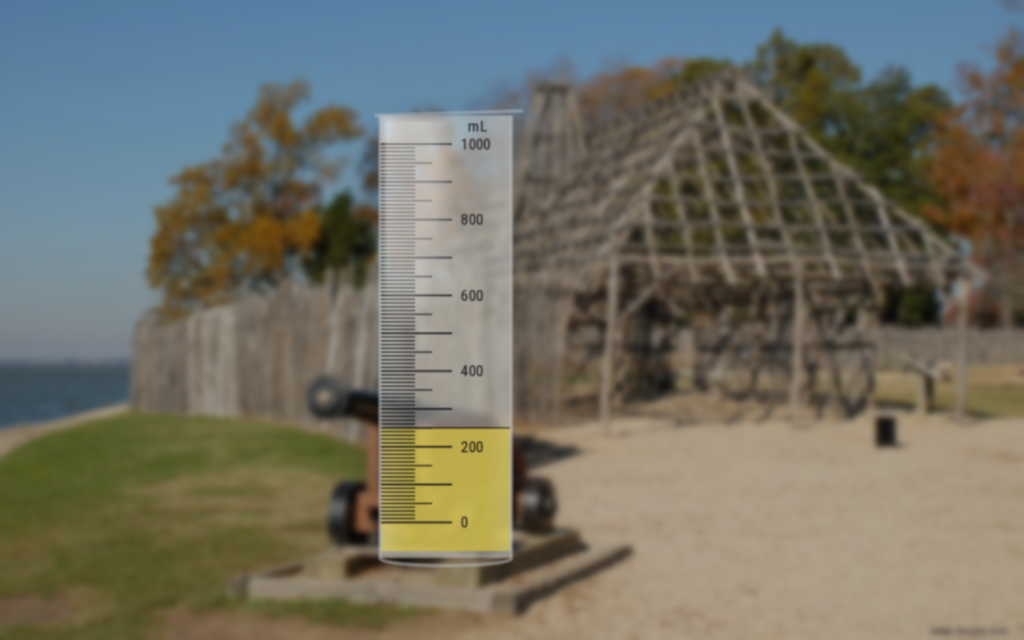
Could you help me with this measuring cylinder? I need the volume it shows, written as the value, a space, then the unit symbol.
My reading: 250 mL
